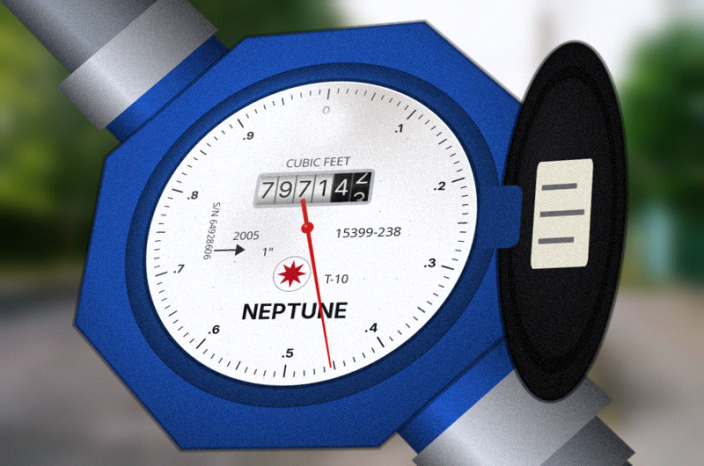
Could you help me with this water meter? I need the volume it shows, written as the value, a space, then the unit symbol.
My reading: 797142.45 ft³
